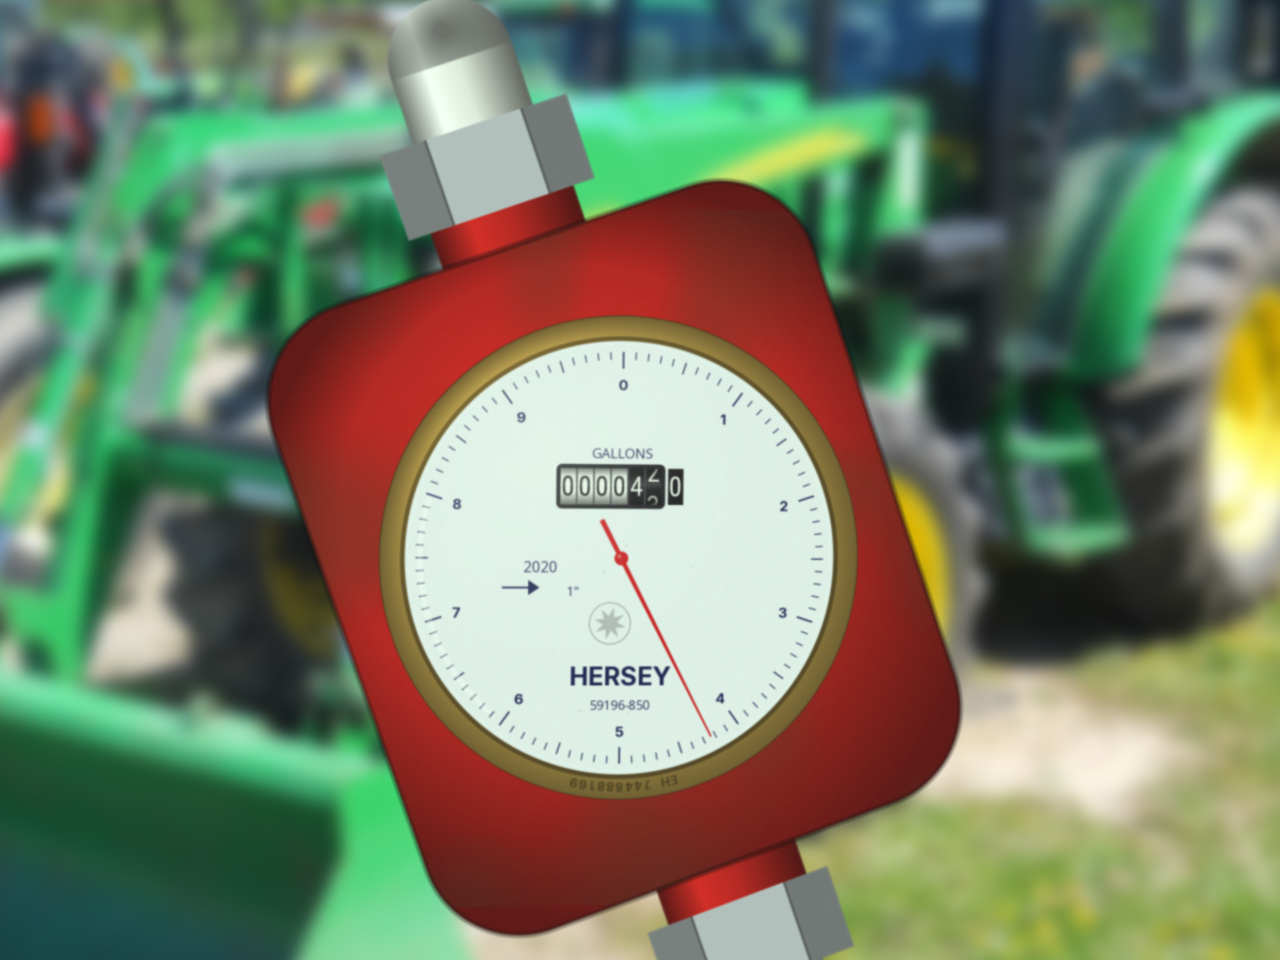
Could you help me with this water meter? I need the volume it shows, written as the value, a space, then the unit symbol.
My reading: 424.2 gal
